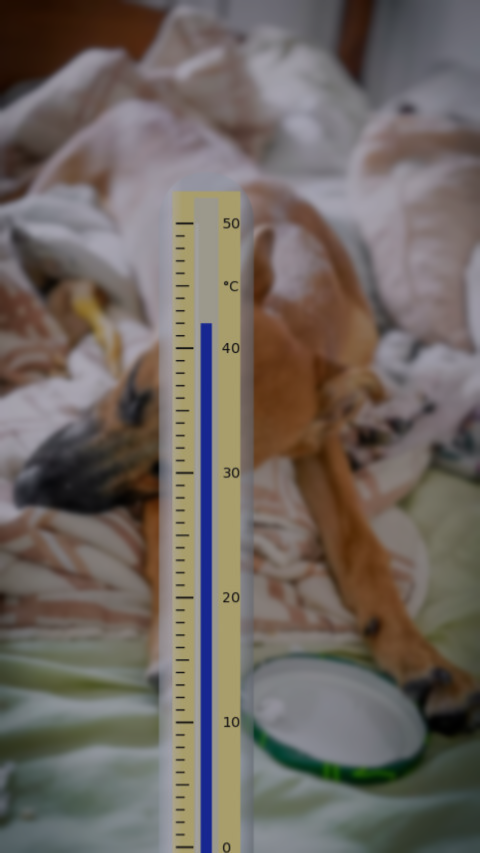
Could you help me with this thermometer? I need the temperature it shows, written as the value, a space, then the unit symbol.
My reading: 42 °C
